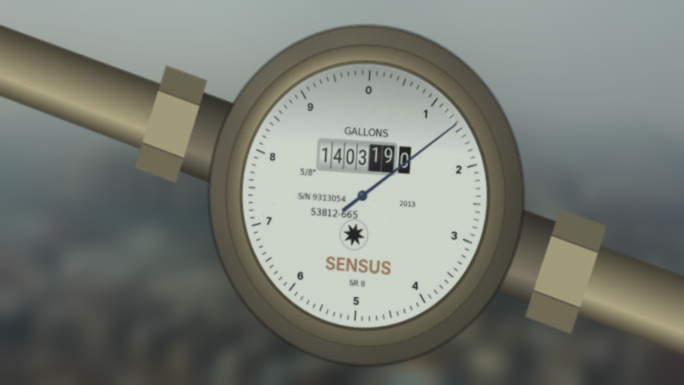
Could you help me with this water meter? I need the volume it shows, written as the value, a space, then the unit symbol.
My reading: 1403191.4 gal
